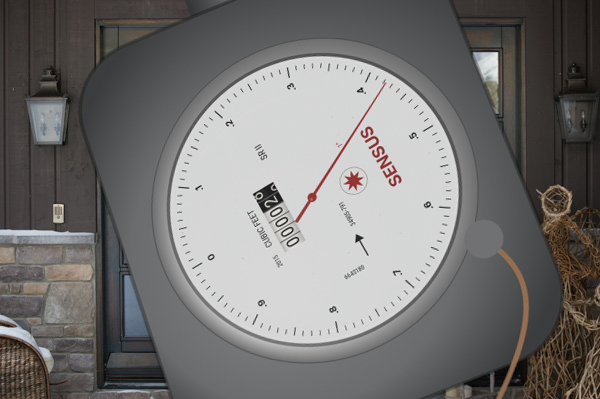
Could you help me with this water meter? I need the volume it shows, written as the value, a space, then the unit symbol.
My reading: 28.42 ft³
